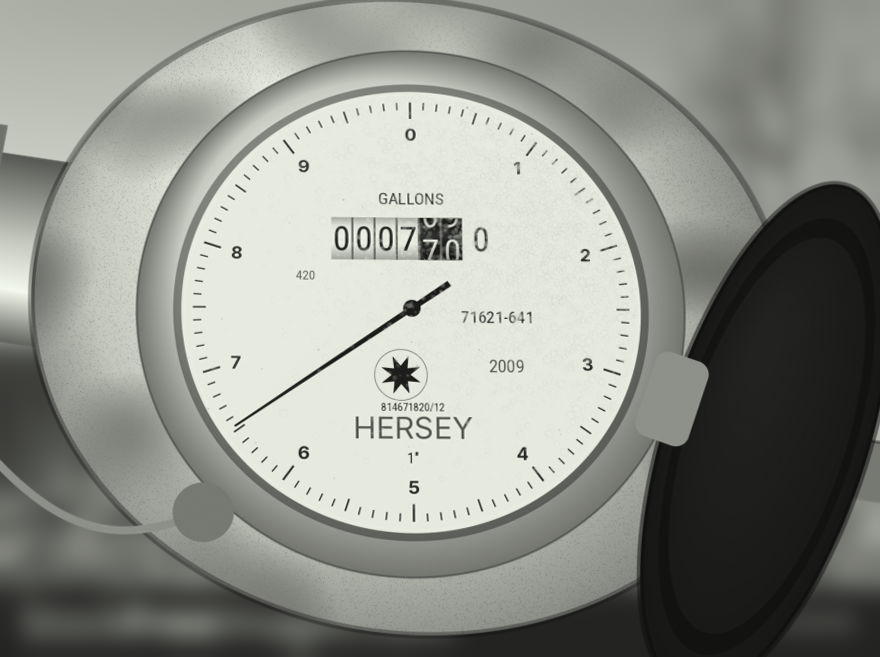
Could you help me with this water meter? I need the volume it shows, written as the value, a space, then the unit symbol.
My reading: 7696.5 gal
